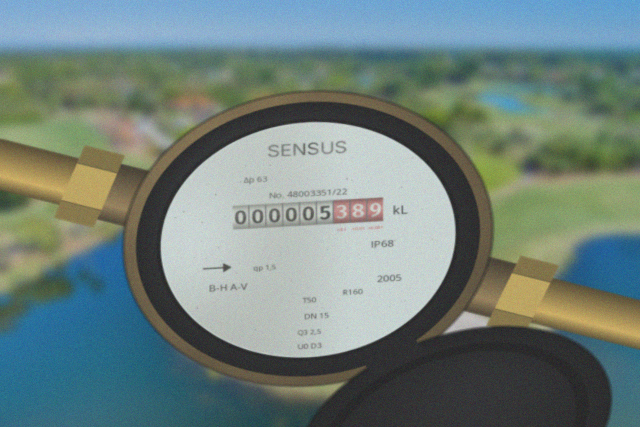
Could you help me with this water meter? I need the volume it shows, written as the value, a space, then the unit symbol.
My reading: 5.389 kL
